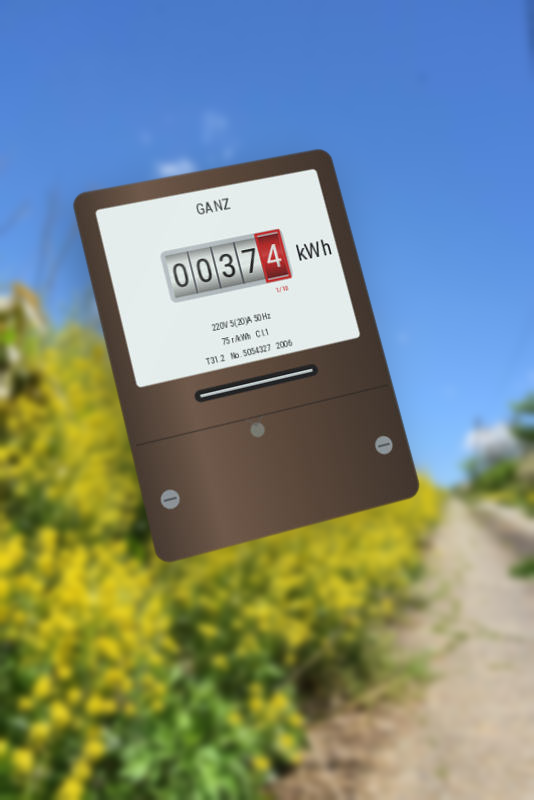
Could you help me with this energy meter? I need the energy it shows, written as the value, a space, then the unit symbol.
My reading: 37.4 kWh
